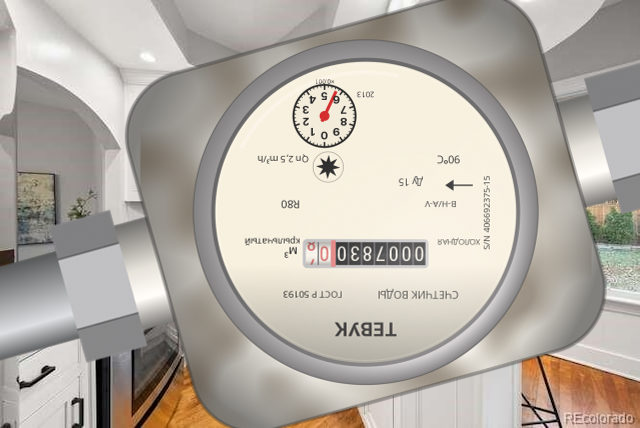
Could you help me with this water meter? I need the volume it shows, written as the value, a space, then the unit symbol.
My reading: 7830.075 m³
